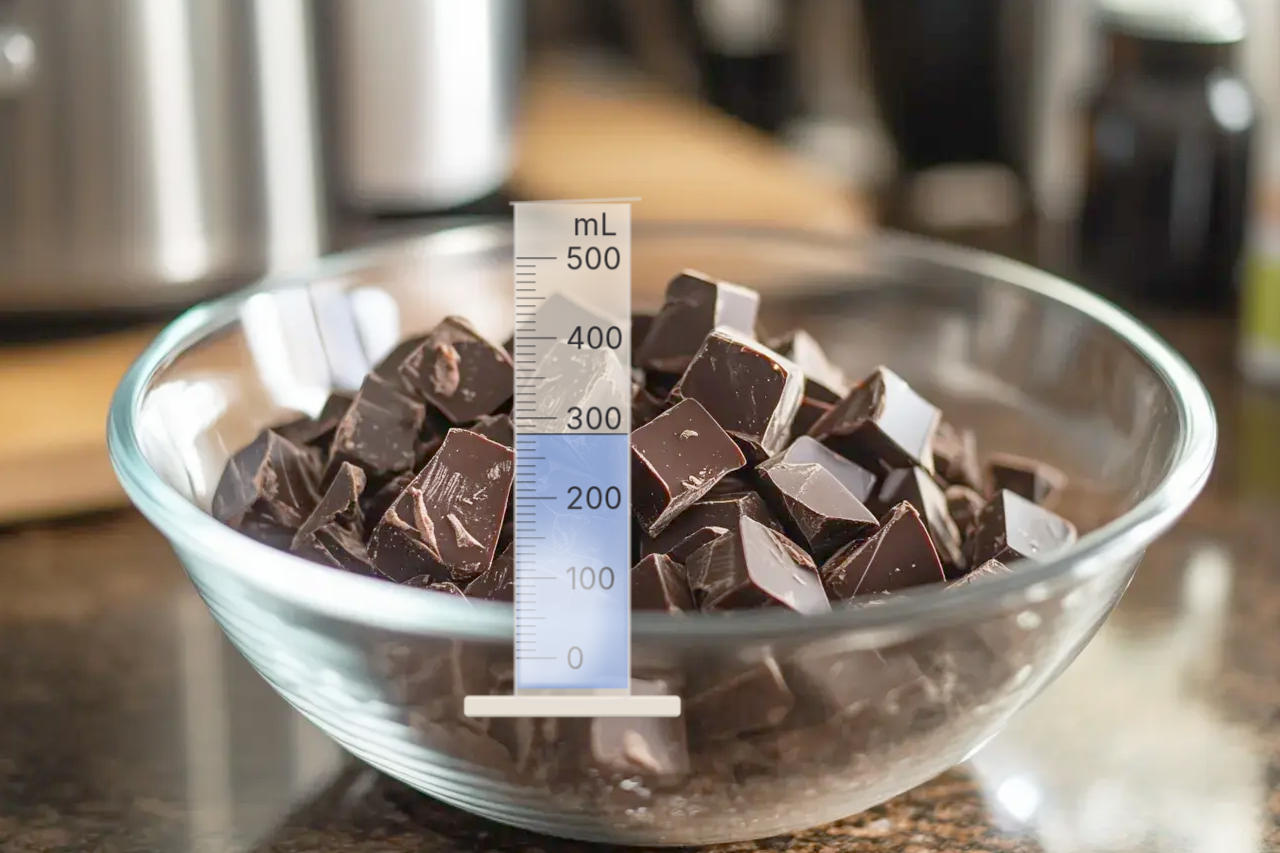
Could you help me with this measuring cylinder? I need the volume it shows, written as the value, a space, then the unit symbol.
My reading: 280 mL
